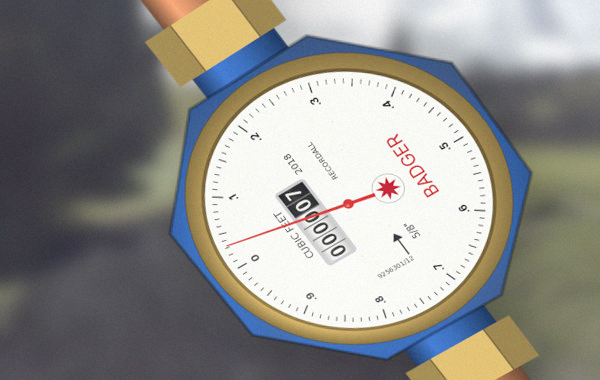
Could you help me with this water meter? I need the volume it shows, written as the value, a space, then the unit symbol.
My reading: 7.03 ft³
